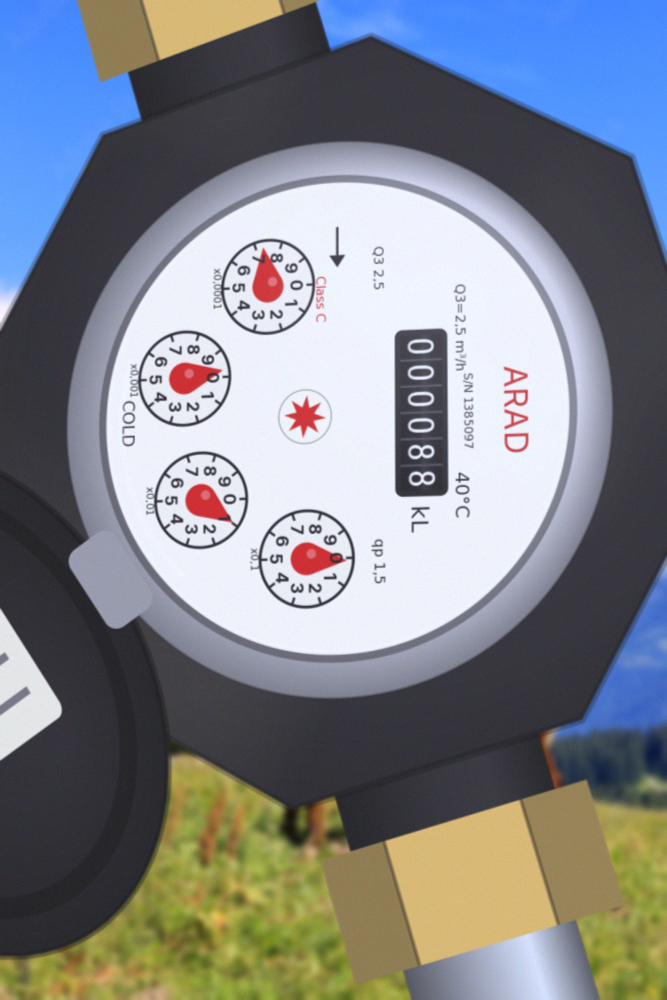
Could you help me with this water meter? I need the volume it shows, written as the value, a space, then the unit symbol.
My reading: 88.0097 kL
